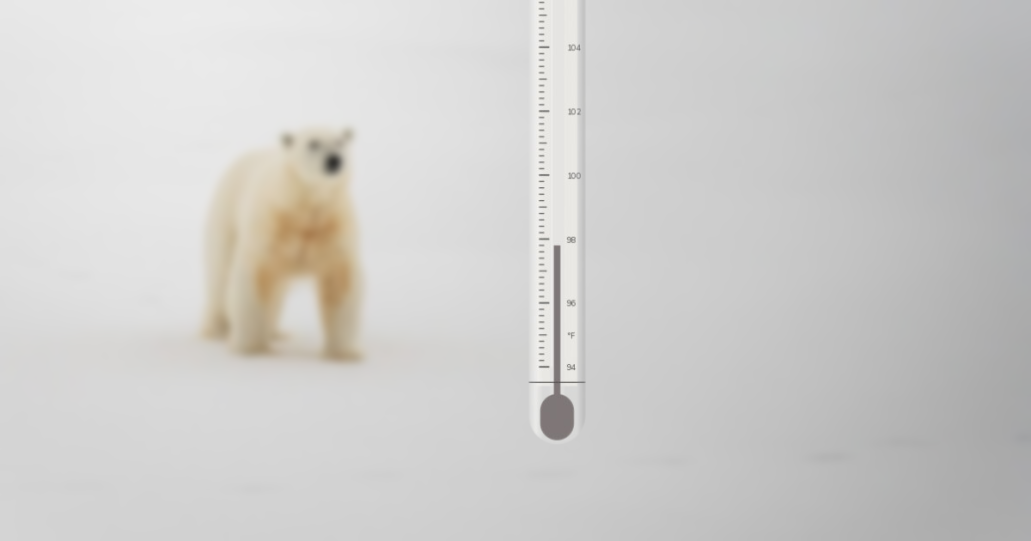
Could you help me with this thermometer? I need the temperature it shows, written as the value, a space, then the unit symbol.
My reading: 97.8 °F
